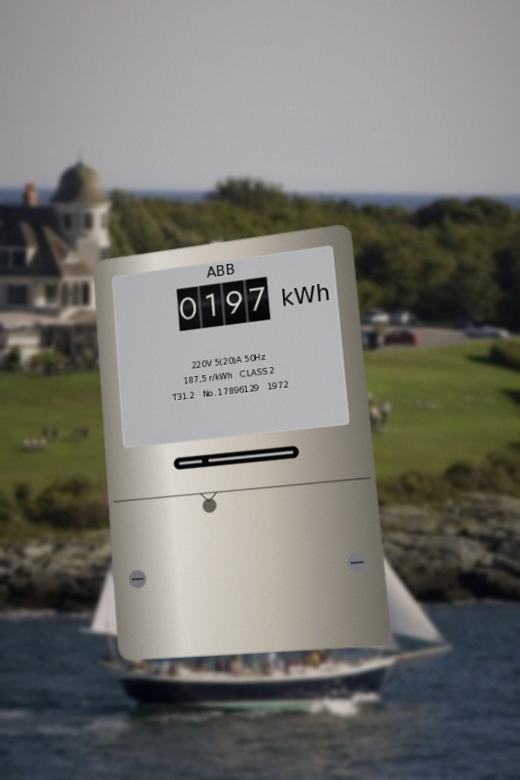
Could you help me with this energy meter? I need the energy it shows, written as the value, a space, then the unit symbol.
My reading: 197 kWh
